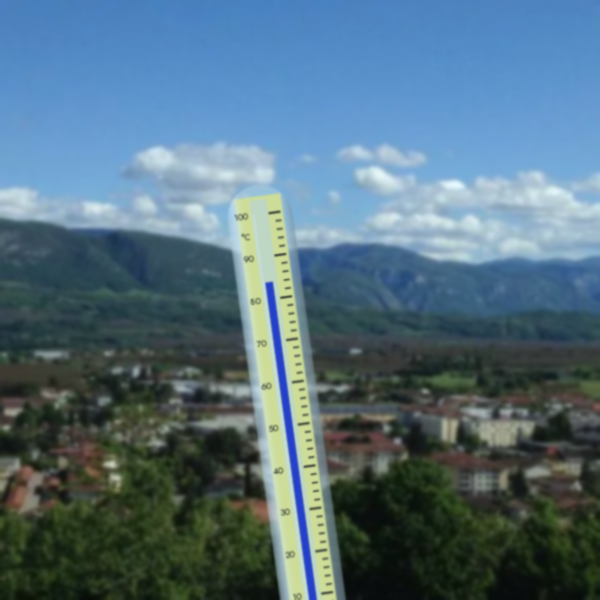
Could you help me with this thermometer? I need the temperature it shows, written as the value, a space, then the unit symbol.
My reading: 84 °C
